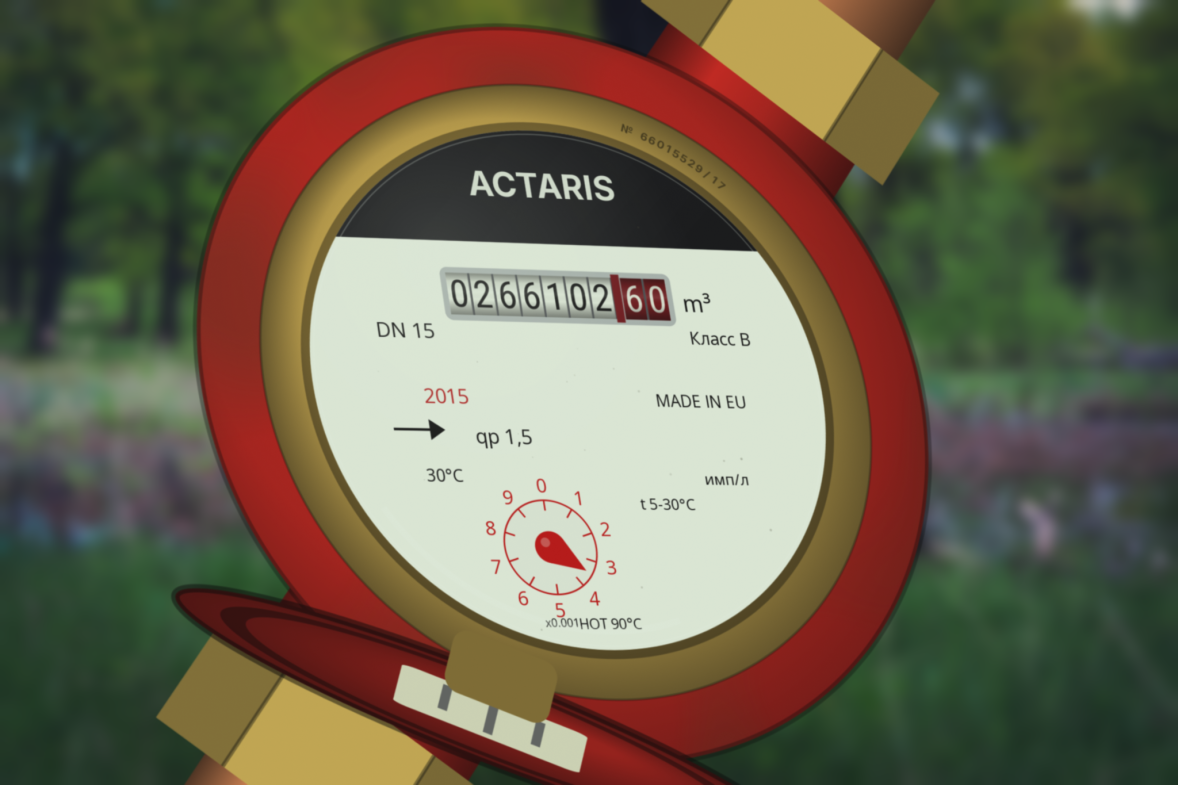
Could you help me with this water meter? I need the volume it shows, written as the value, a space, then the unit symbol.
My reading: 266102.603 m³
